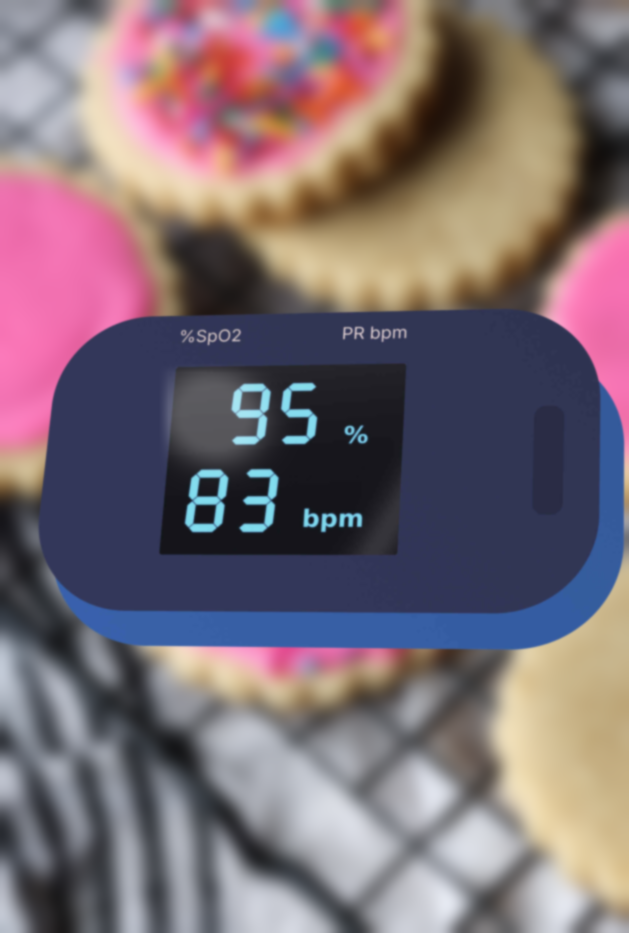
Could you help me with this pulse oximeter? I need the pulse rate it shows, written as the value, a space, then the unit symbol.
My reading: 83 bpm
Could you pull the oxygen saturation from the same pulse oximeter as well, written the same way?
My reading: 95 %
